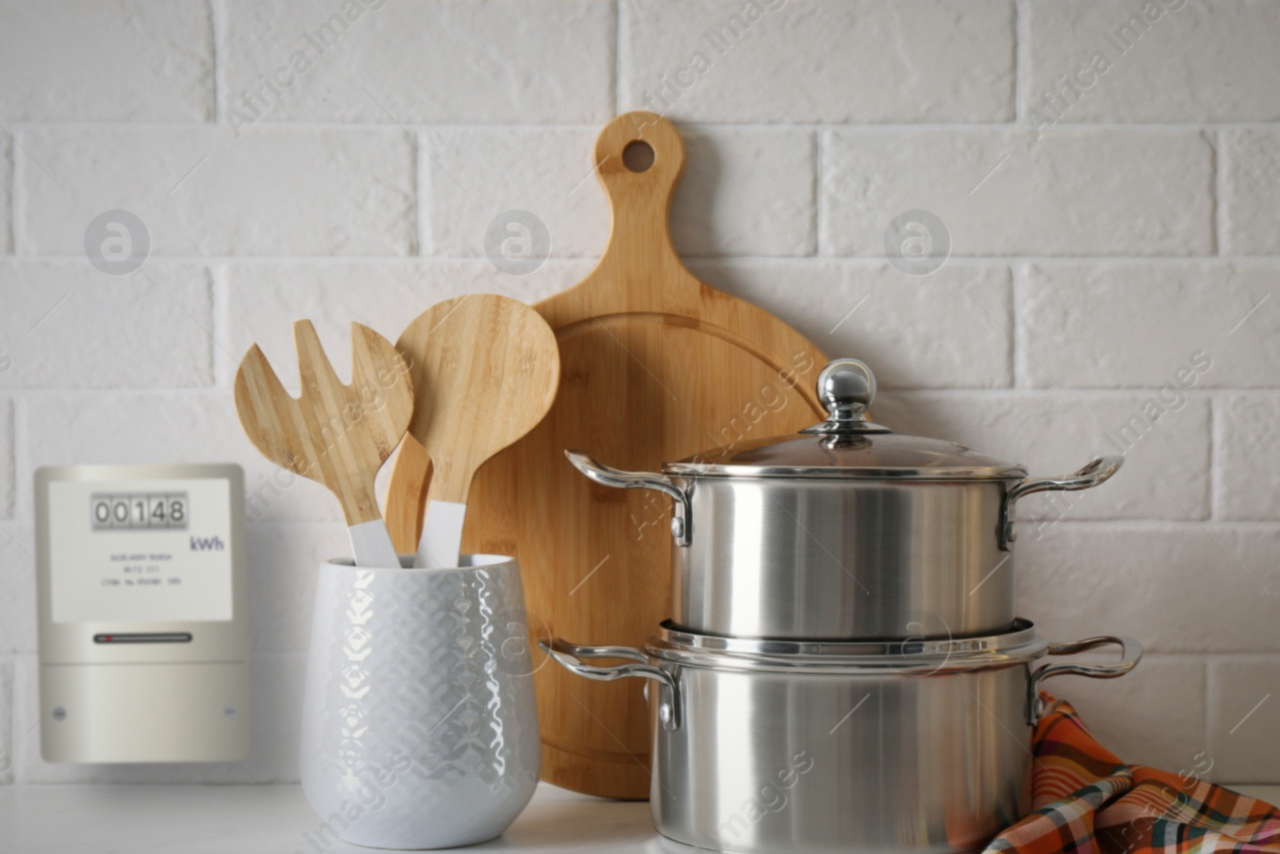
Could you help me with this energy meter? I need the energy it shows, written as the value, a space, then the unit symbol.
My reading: 148 kWh
